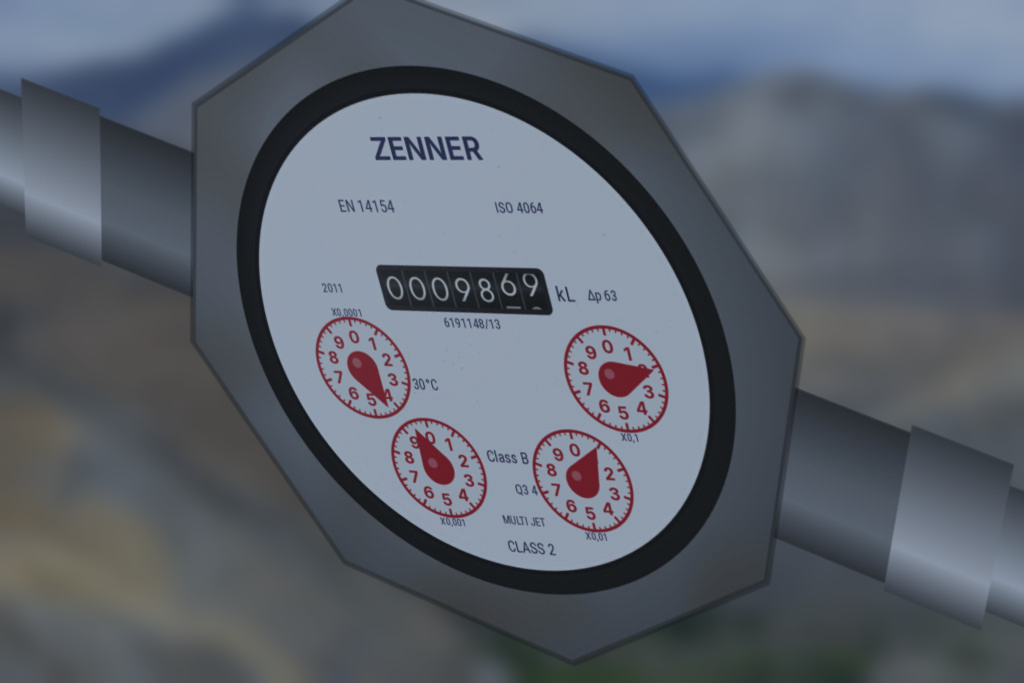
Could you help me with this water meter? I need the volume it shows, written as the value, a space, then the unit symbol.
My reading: 9869.2094 kL
